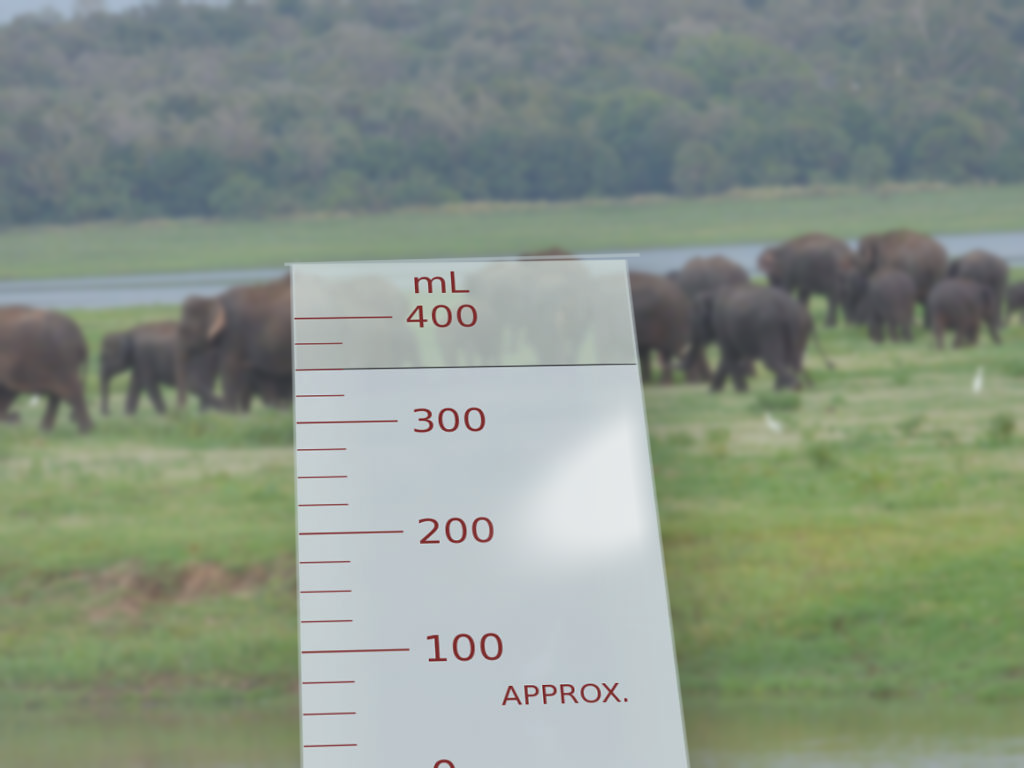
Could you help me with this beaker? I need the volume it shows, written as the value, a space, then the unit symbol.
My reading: 350 mL
